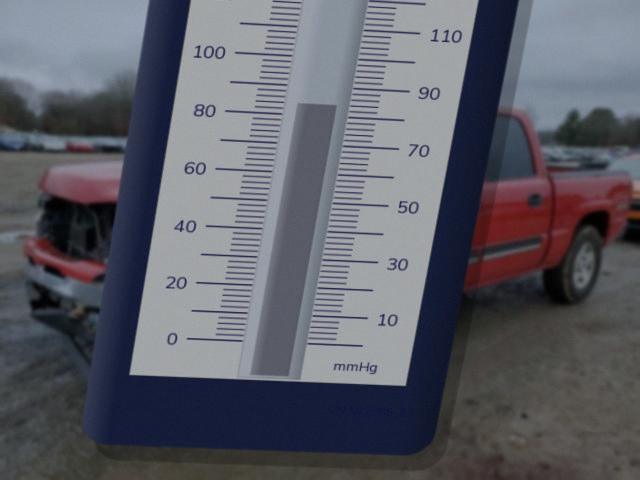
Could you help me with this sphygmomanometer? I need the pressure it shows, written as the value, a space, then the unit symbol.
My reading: 84 mmHg
